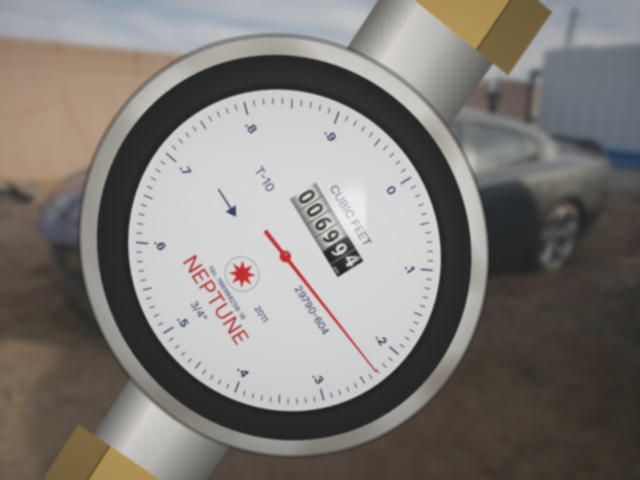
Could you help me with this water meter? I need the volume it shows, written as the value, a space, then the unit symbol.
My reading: 6994.23 ft³
